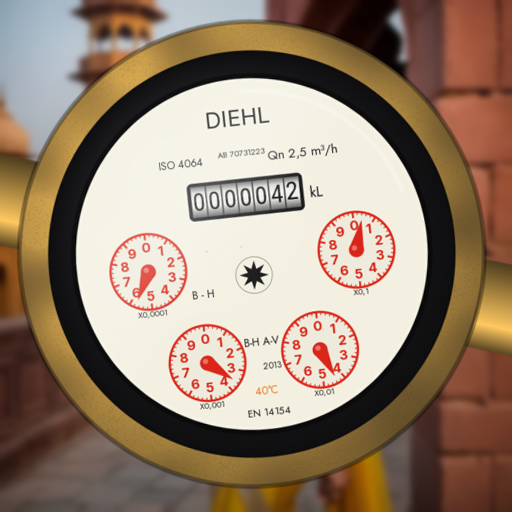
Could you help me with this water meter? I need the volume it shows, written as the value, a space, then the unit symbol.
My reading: 42.0435 kL
